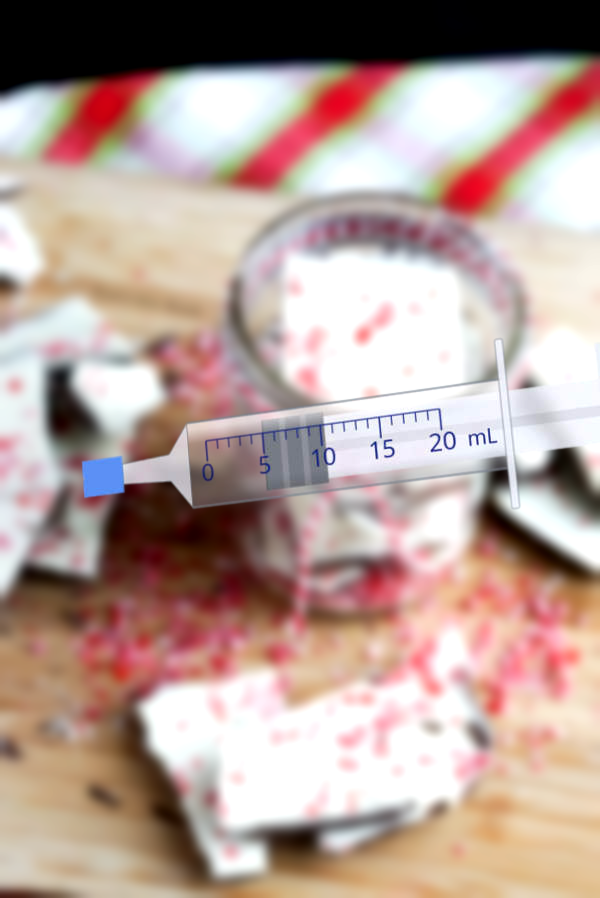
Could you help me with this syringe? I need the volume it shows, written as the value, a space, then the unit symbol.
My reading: 5 mL
